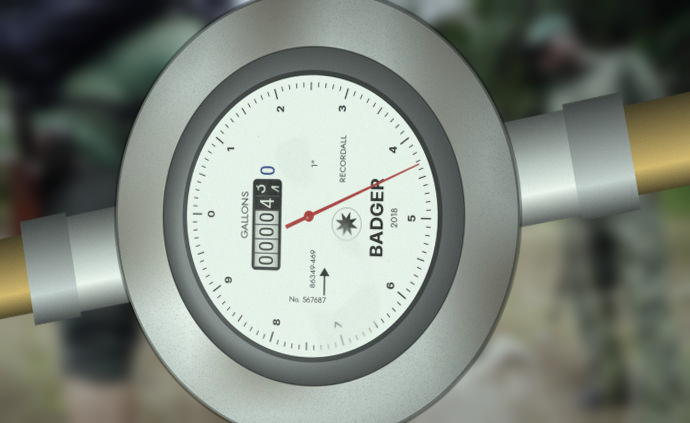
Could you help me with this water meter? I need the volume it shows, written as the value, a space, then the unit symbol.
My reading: 434.3 gal
